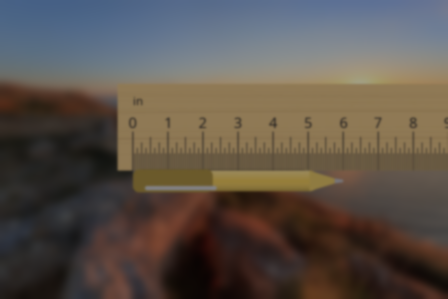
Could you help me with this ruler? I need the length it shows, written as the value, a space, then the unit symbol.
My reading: 6 in
